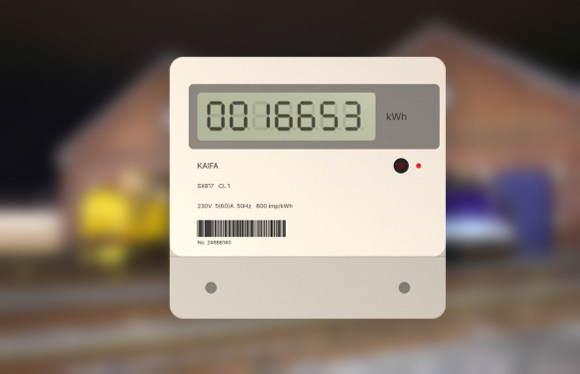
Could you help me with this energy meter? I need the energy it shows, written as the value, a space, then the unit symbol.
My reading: 16653 kWh
